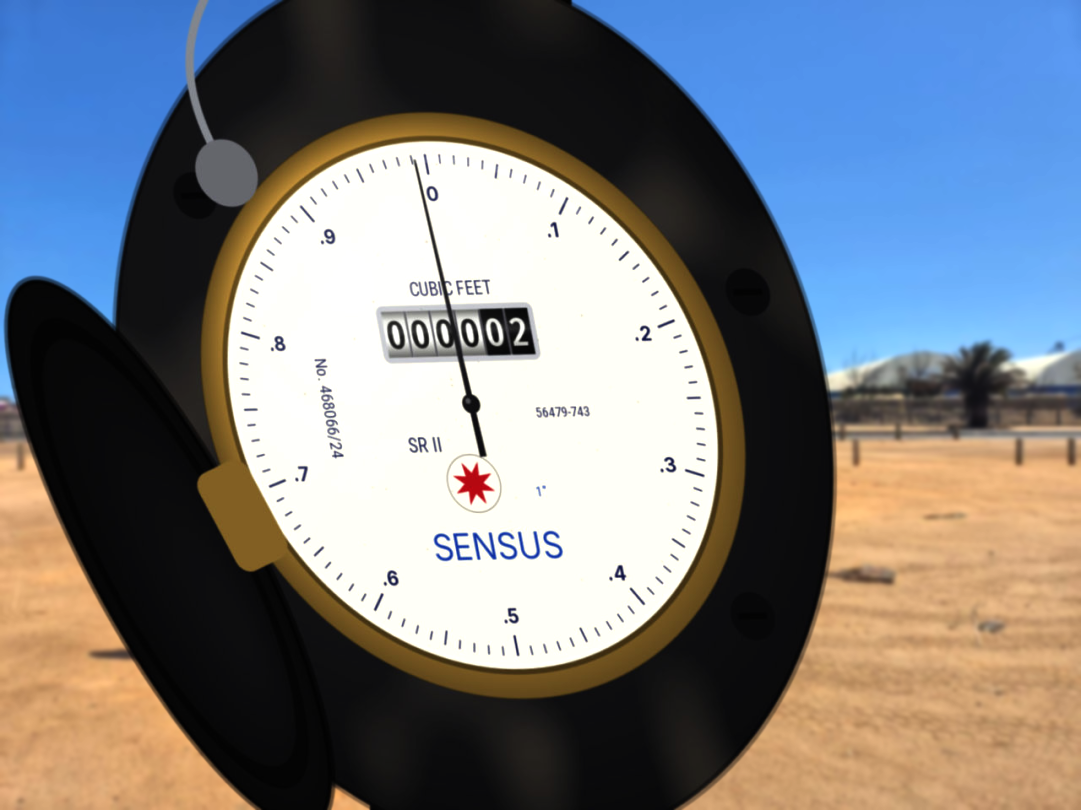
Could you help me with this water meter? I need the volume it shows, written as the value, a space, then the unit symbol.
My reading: 1.99 ft³
